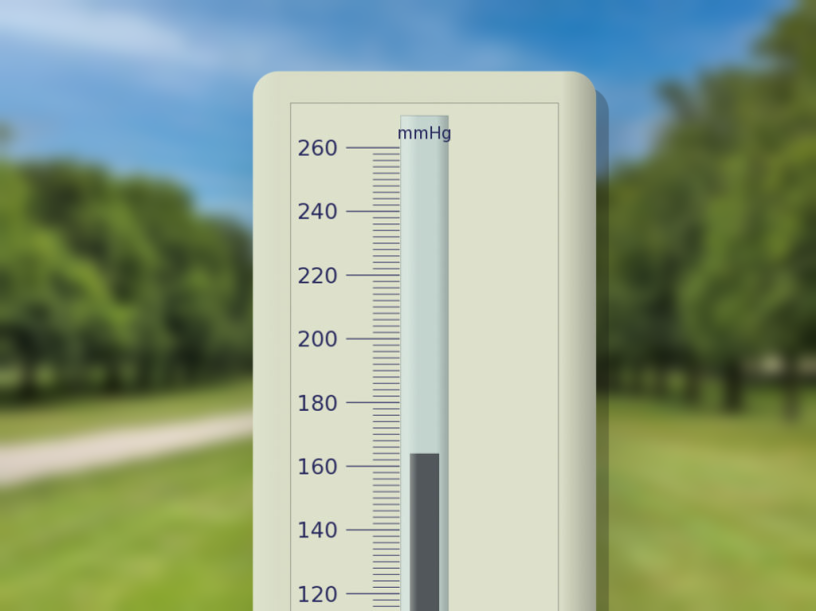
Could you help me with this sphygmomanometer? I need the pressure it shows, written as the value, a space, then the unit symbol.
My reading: 164 mmHg
